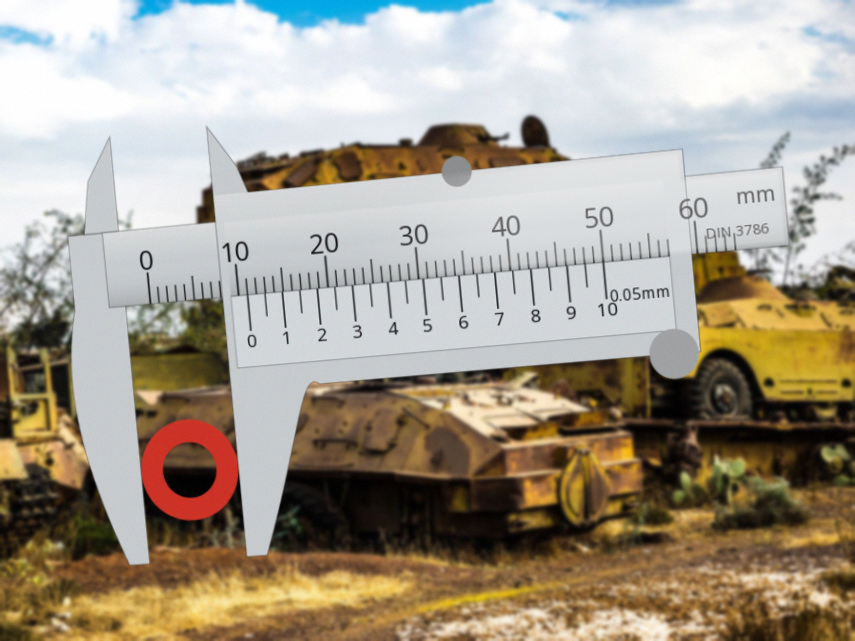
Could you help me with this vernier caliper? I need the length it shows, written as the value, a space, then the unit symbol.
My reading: 11.0 mm
